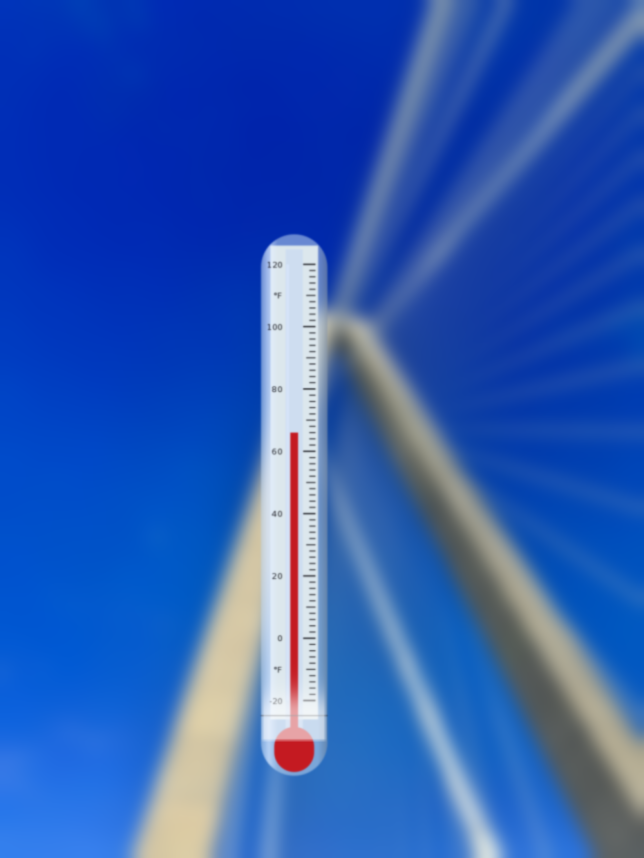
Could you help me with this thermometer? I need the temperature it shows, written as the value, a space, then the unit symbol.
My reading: 66 °F
